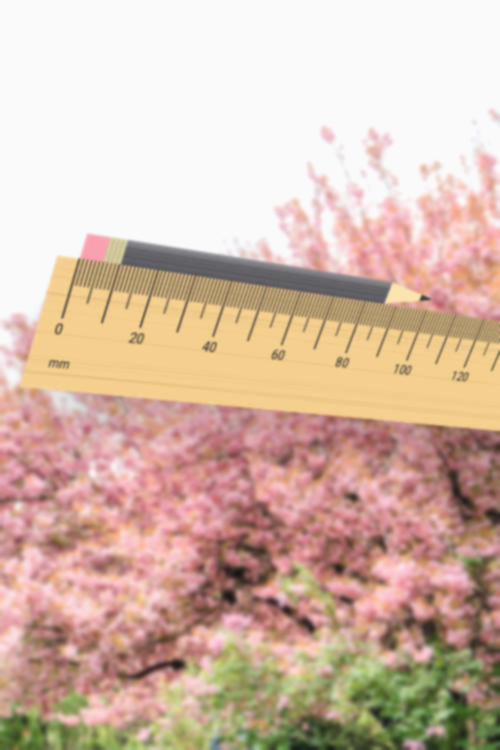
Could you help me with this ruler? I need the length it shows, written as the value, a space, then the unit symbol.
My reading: 100 mm
